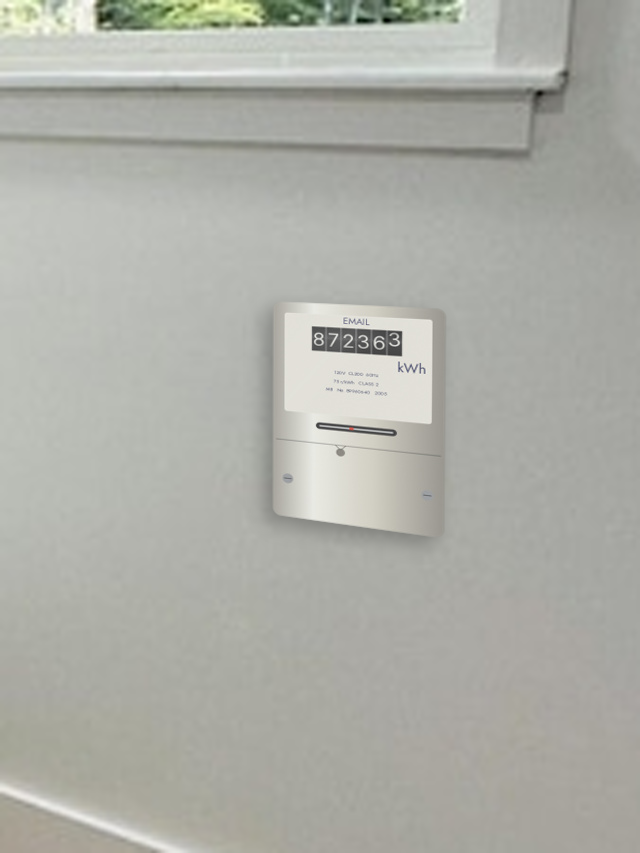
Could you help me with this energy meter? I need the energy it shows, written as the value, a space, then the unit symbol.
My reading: 872363 kWh
